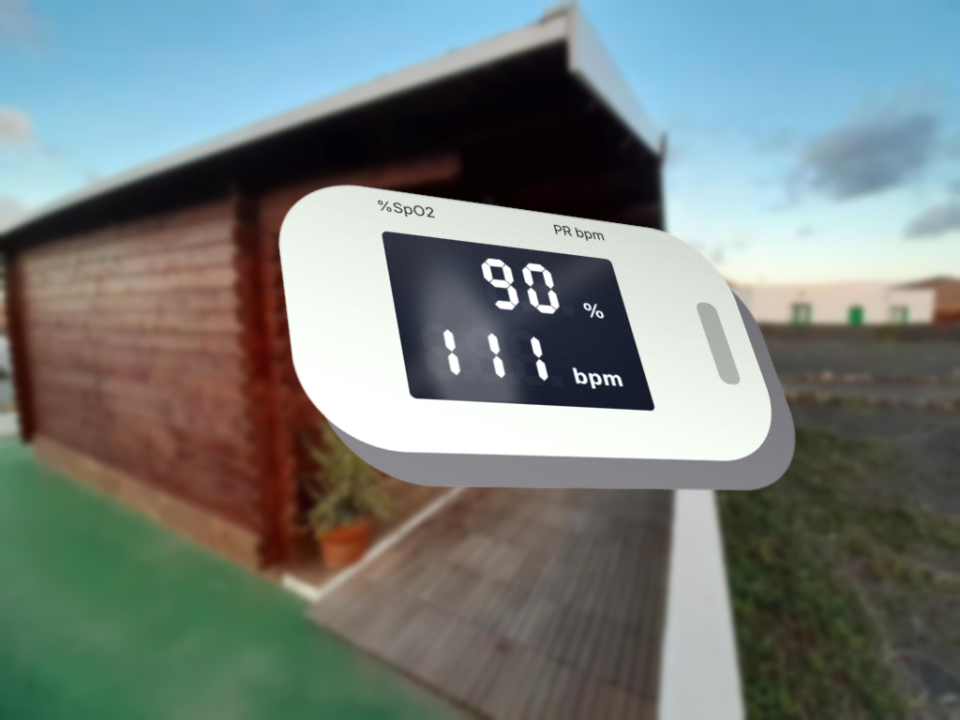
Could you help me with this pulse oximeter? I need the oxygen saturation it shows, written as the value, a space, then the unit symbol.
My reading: 90 %
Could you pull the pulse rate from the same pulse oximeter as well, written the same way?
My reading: 111 bpm
